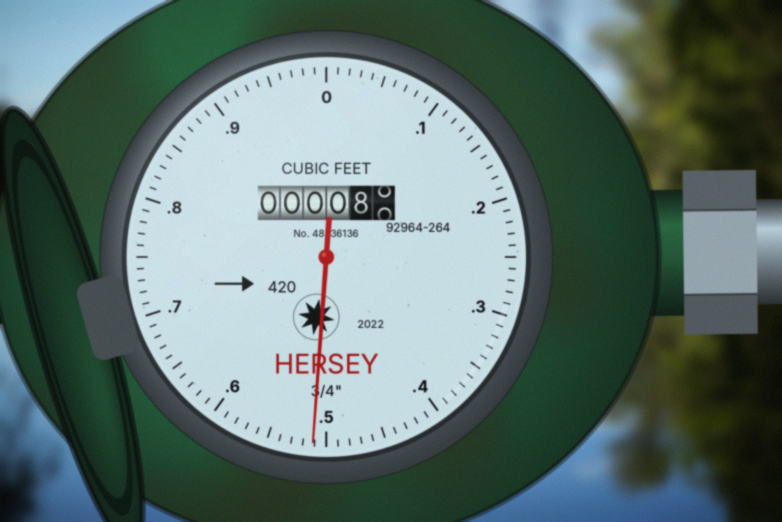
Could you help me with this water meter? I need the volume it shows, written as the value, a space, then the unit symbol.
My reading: 88.51 ft³
